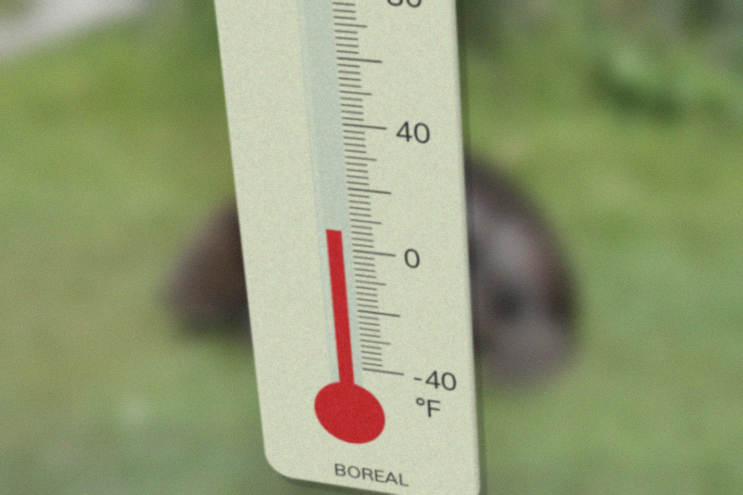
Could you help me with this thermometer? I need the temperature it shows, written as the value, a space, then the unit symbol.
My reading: 6 °F
